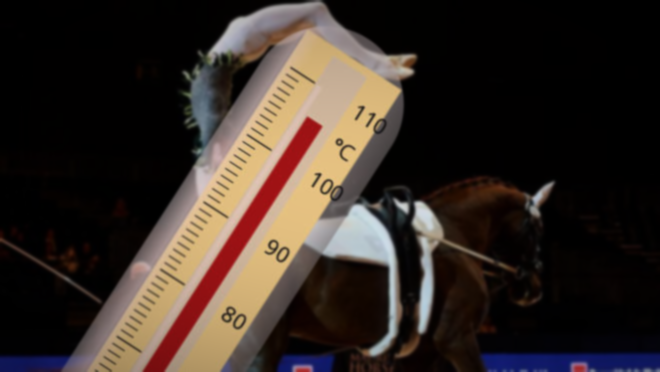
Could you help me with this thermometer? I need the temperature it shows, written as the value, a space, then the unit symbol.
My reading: 106 °C
